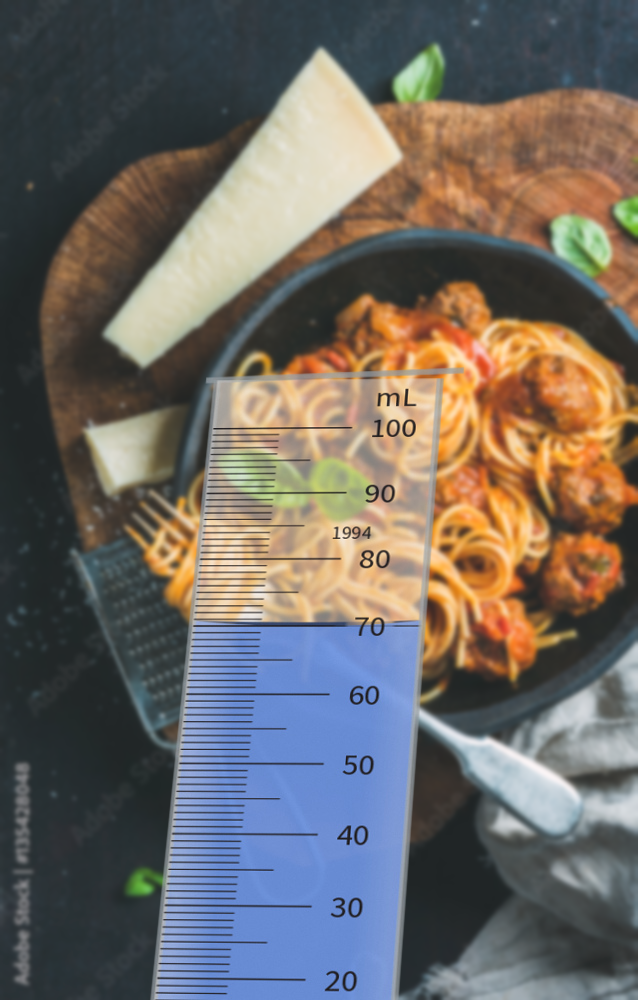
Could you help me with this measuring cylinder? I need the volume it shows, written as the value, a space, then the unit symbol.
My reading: 70 mL
